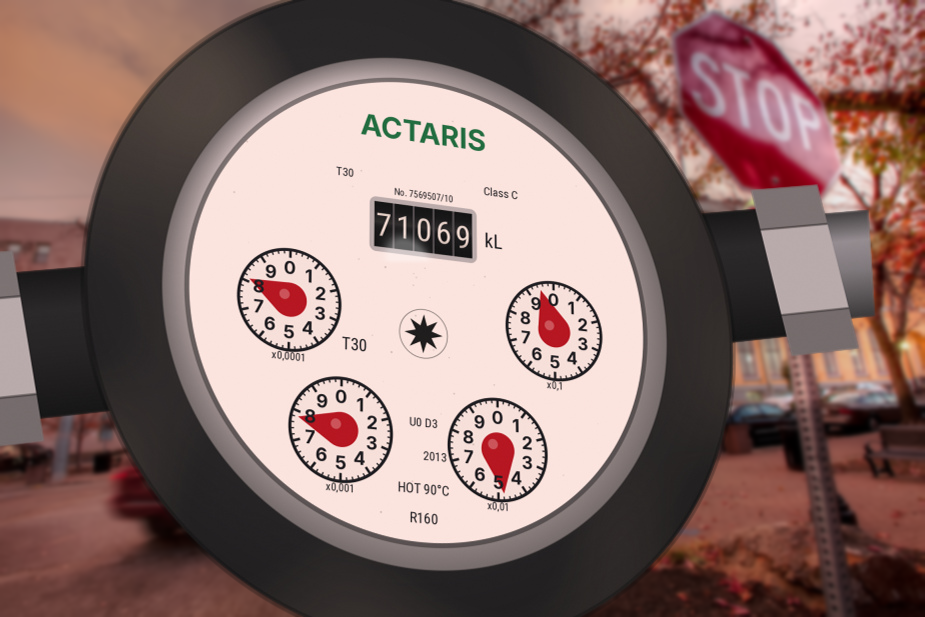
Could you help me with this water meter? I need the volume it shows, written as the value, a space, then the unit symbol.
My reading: 71068.9478 kL
